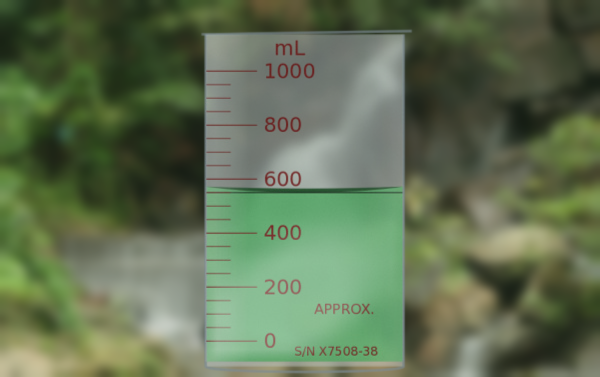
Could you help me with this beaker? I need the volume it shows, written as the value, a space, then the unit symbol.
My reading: 550 mL
